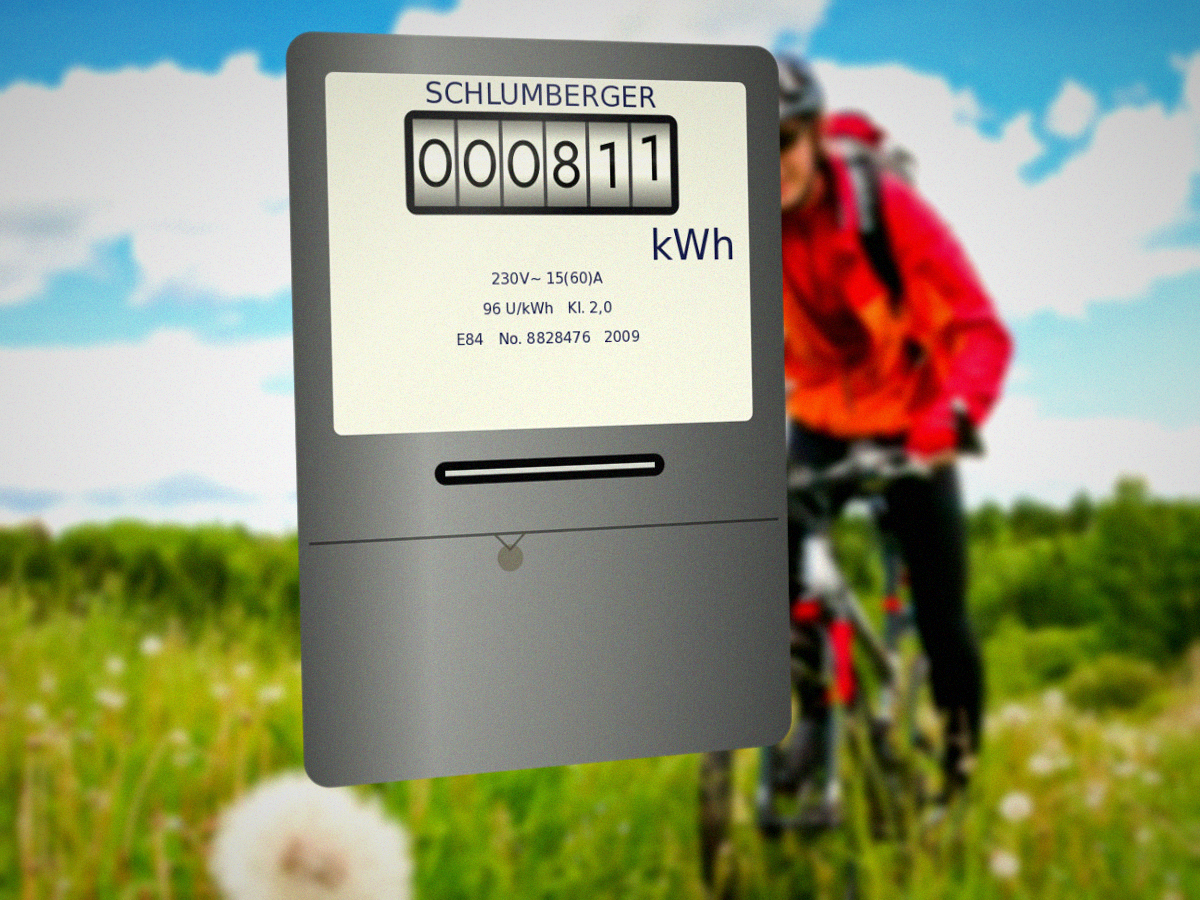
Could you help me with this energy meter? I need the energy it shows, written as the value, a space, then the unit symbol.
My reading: 811 kWh
